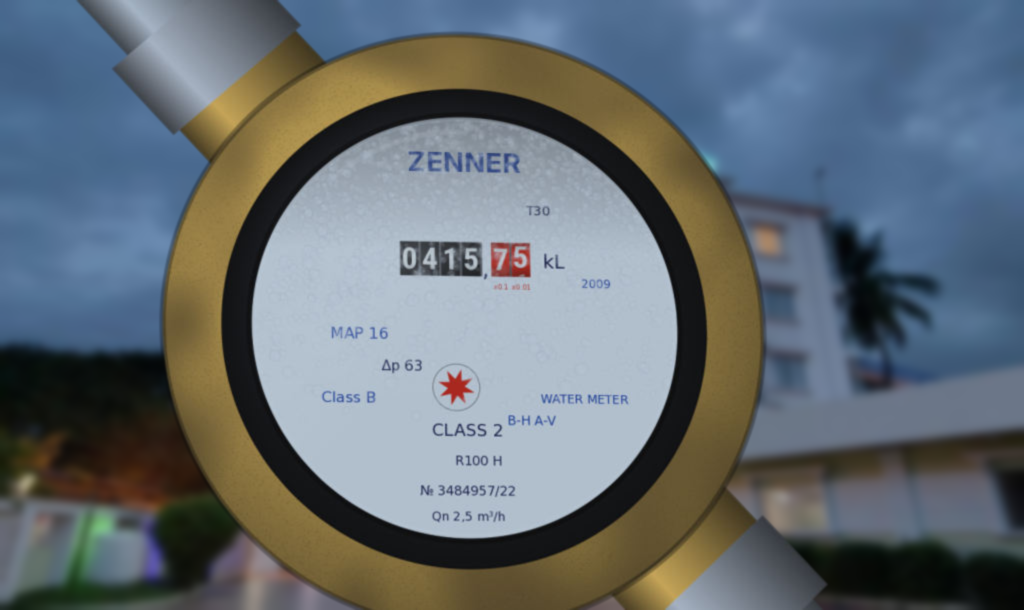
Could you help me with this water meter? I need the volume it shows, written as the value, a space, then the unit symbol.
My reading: 415.75 kL
